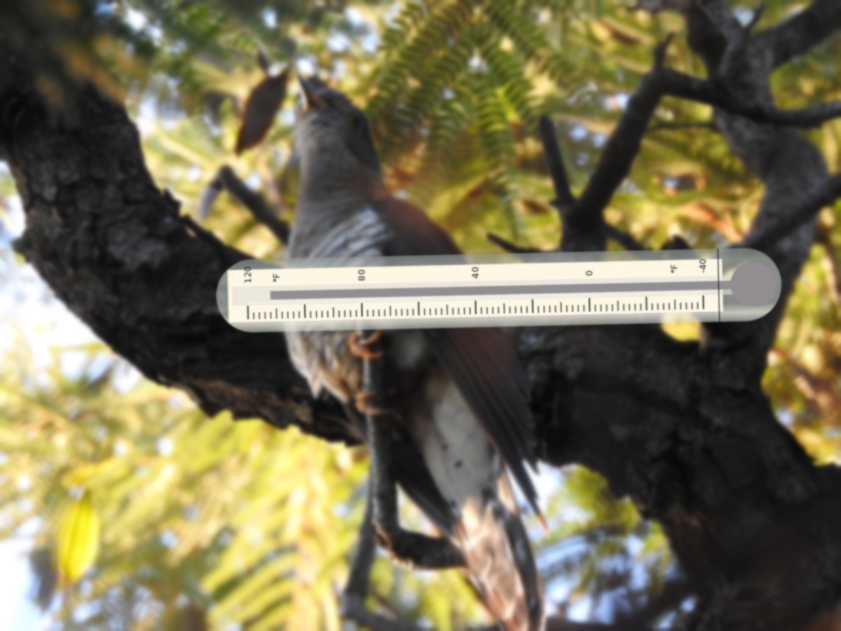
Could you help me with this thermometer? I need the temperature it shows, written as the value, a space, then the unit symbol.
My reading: 112 °F
